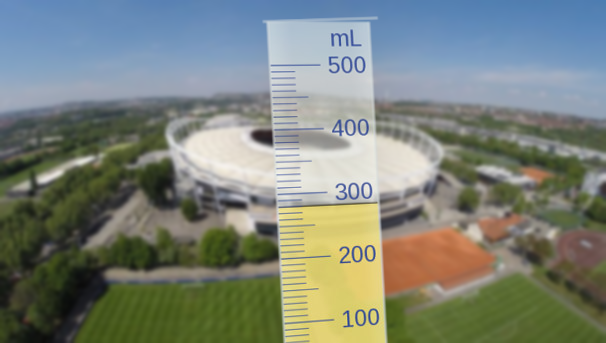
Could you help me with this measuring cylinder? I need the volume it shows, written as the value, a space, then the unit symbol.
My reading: 280 mL
